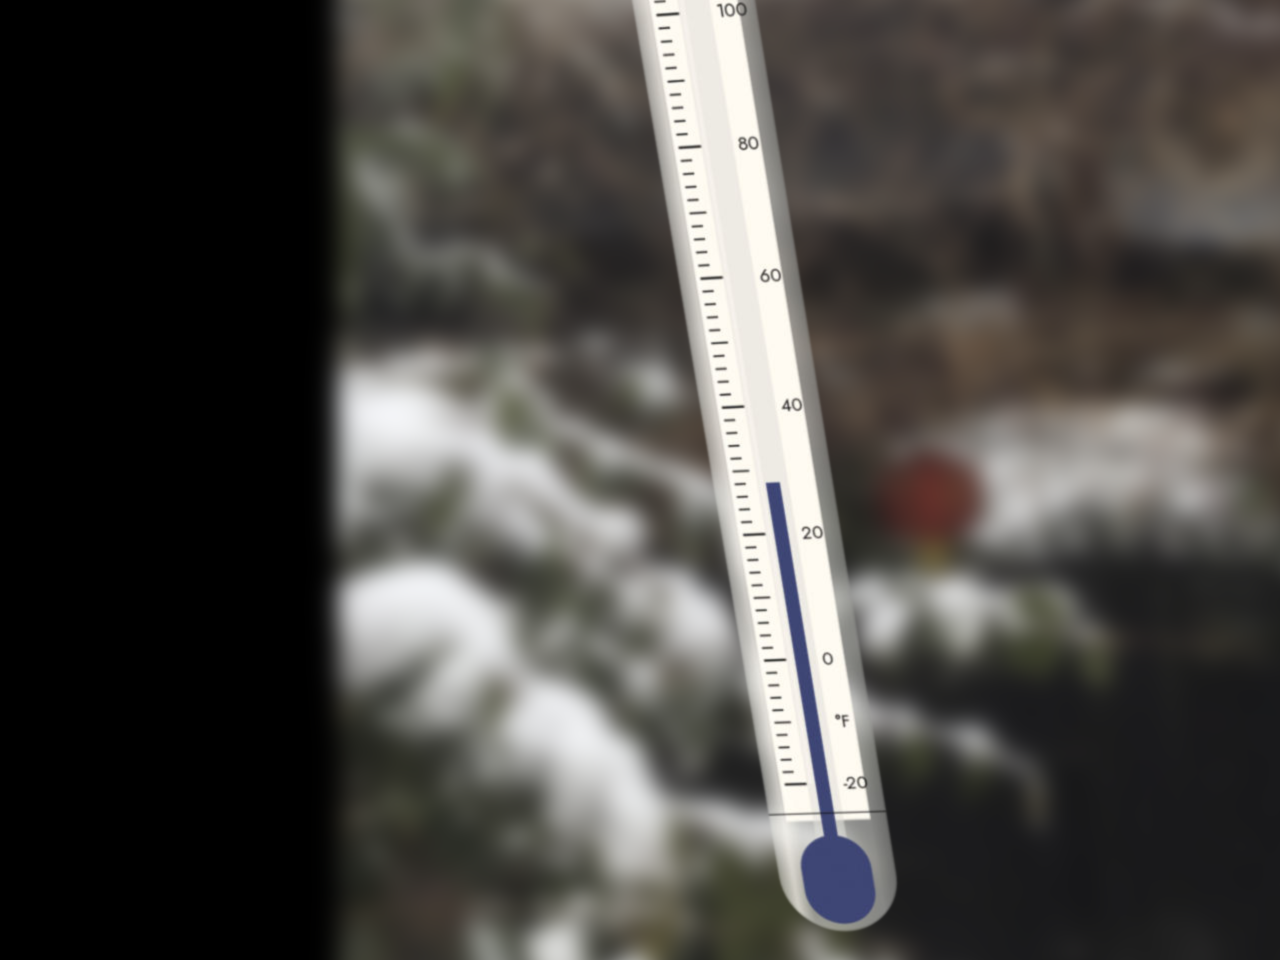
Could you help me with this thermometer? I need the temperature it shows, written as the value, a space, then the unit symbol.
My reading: 28 °F
